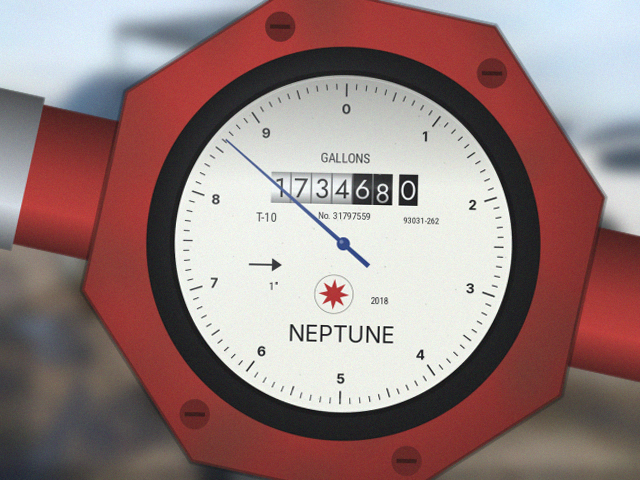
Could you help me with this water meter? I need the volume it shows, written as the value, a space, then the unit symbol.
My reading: 1734678.6 gal
